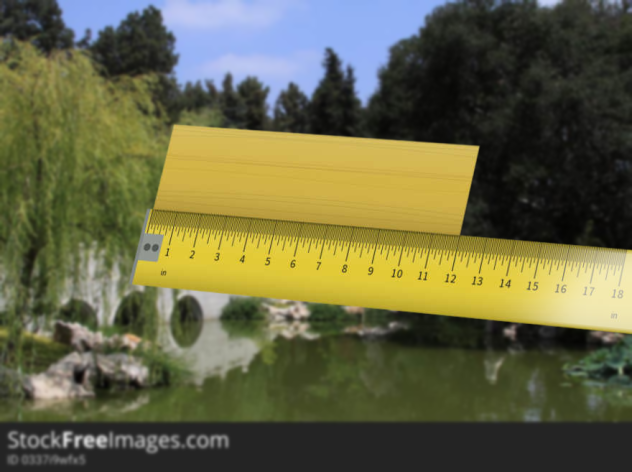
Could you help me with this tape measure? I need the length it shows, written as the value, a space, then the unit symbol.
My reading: 12 in
